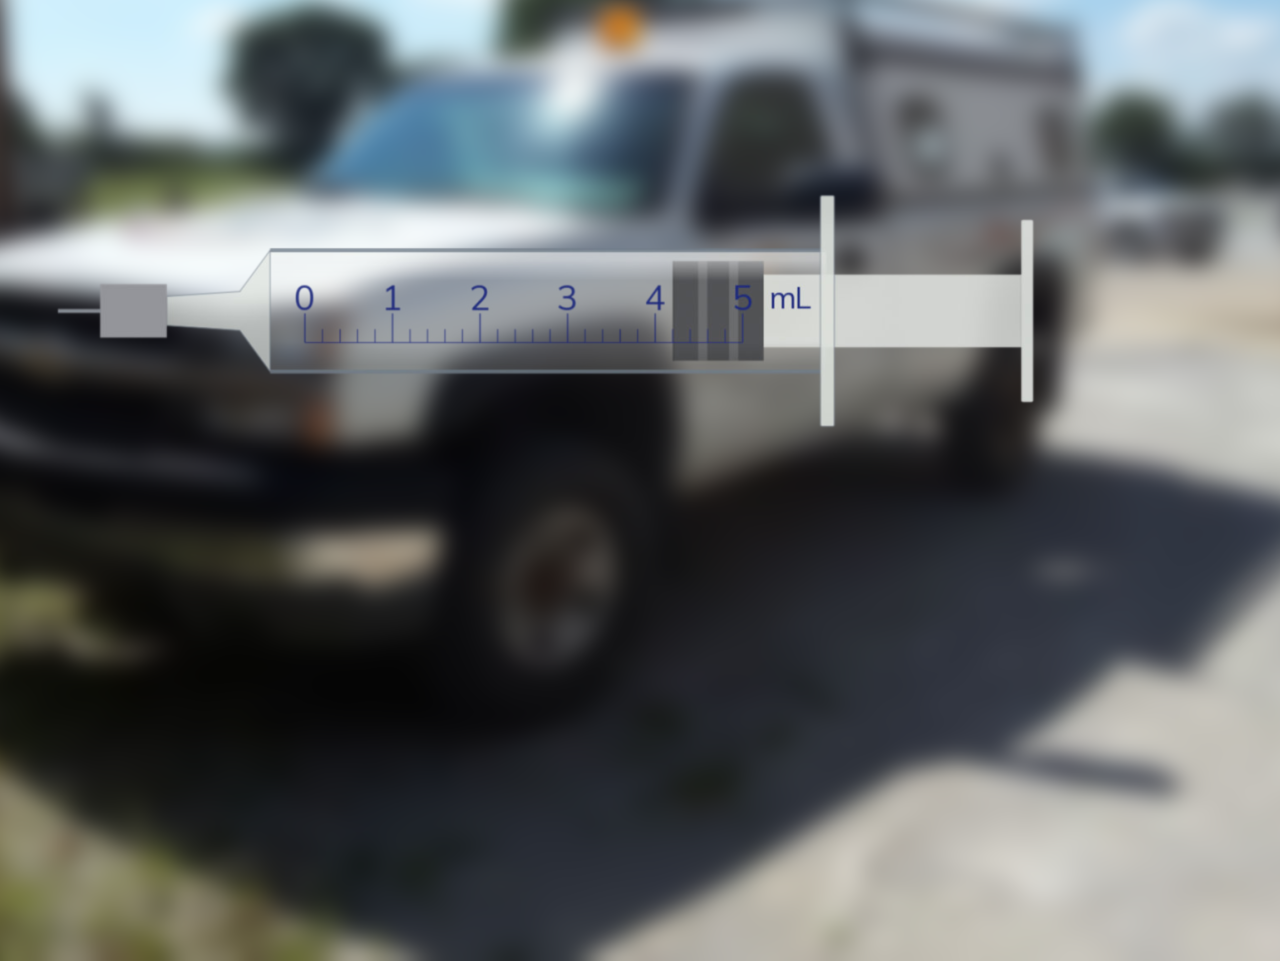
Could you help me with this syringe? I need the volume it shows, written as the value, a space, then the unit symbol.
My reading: 4.2 mL
